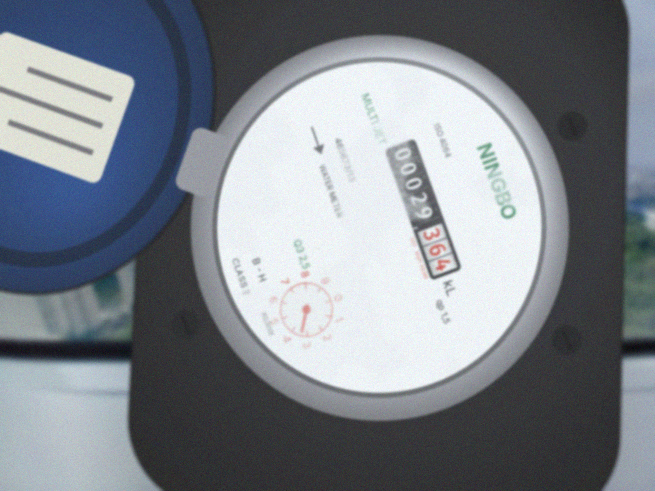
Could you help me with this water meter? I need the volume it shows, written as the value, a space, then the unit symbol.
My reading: 29.3643 kL
